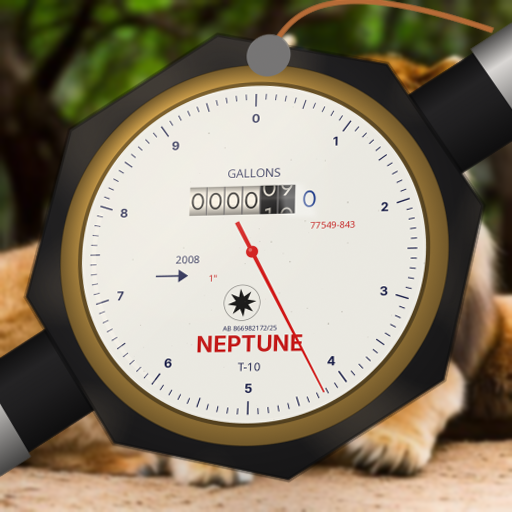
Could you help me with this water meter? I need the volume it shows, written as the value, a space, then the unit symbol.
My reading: 94.2 gal
